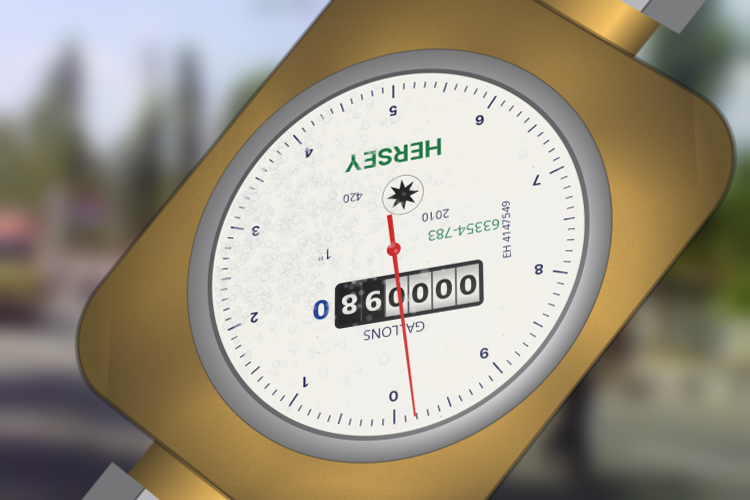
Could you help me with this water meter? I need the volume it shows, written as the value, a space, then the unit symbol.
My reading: 979.8 gal
